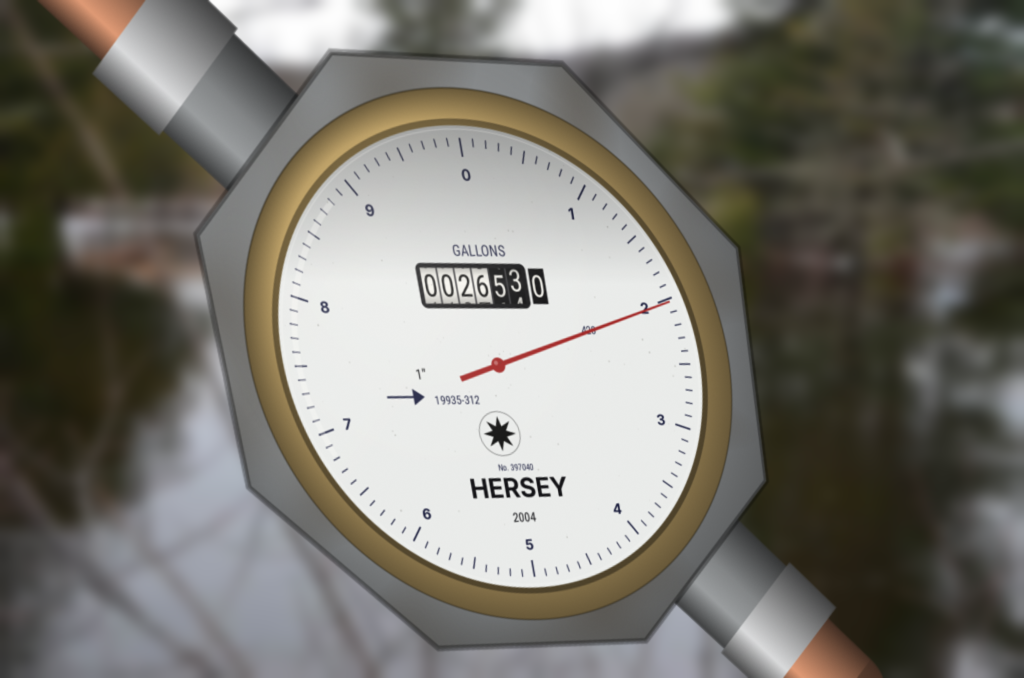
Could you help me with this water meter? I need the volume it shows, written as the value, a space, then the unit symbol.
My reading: 26532.0 gal
